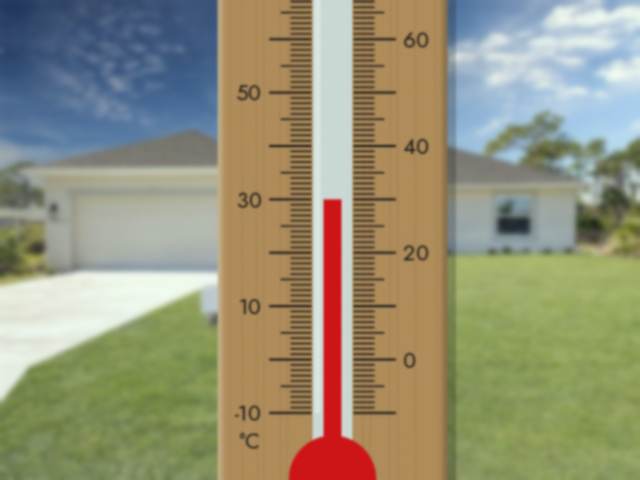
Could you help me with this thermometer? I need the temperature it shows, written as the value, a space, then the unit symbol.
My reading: 30 °C
